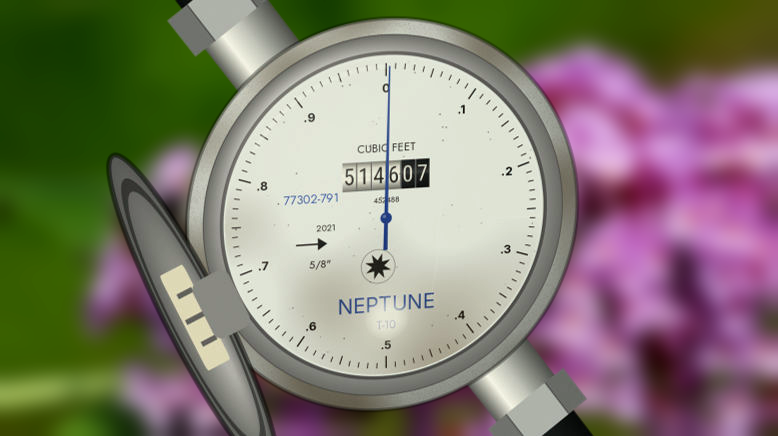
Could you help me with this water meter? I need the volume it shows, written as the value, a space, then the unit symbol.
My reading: 514607.00 ft³
